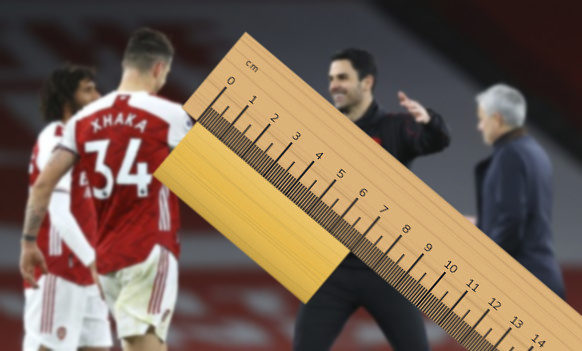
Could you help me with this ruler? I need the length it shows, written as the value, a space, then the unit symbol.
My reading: 7 cm
